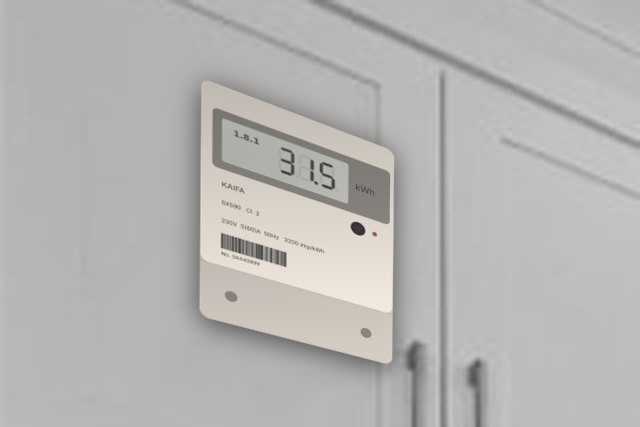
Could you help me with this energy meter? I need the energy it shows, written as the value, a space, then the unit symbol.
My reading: 31.5 kWh
